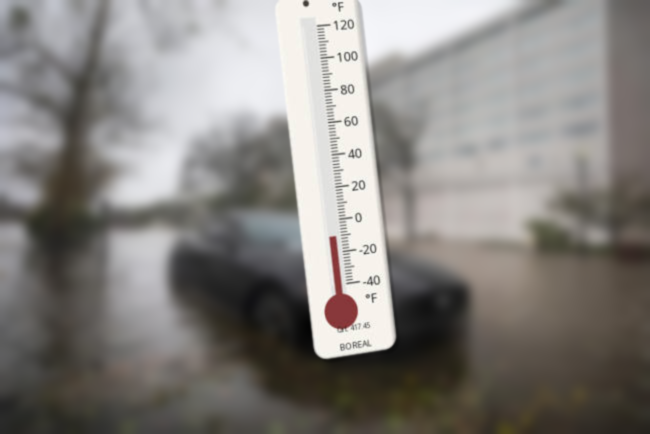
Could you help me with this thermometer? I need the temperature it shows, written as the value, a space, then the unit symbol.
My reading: -10 °F
